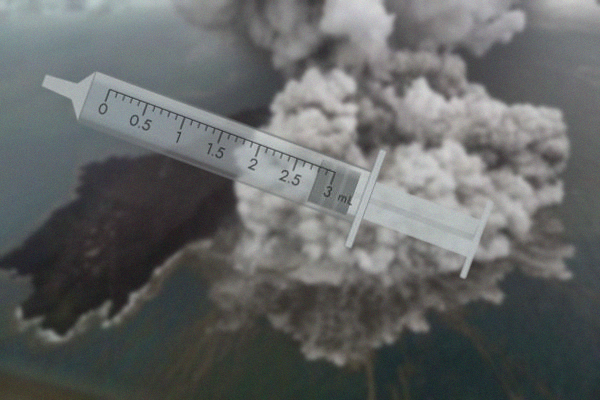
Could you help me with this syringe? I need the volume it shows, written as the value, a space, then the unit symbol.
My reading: 2.8 mL
